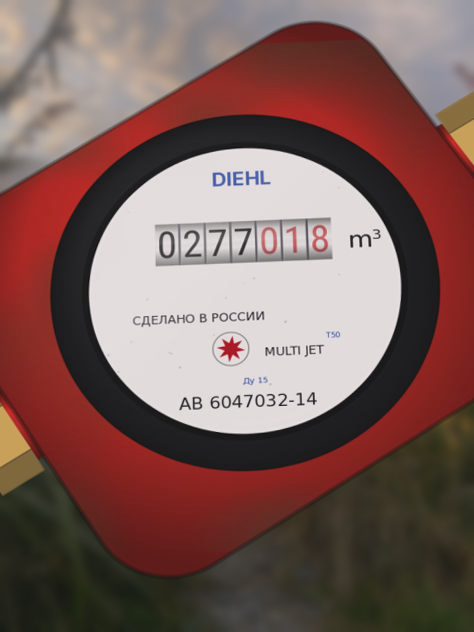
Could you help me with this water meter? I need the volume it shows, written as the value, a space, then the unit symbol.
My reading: 277.018 m³
